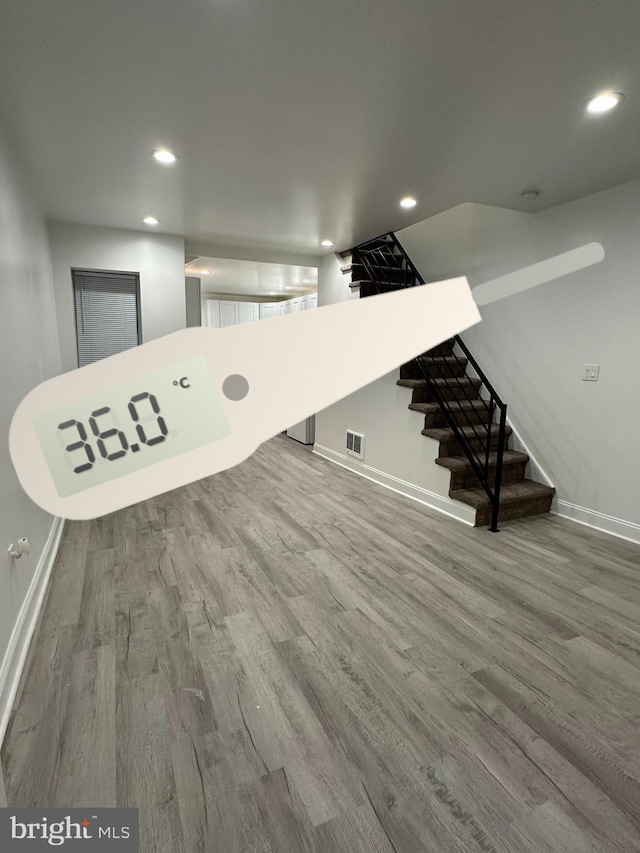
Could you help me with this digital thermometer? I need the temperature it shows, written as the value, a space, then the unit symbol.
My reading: 36.0 °C
